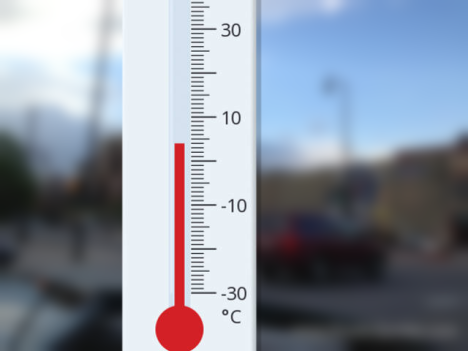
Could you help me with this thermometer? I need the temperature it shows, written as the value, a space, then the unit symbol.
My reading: 4 °C
